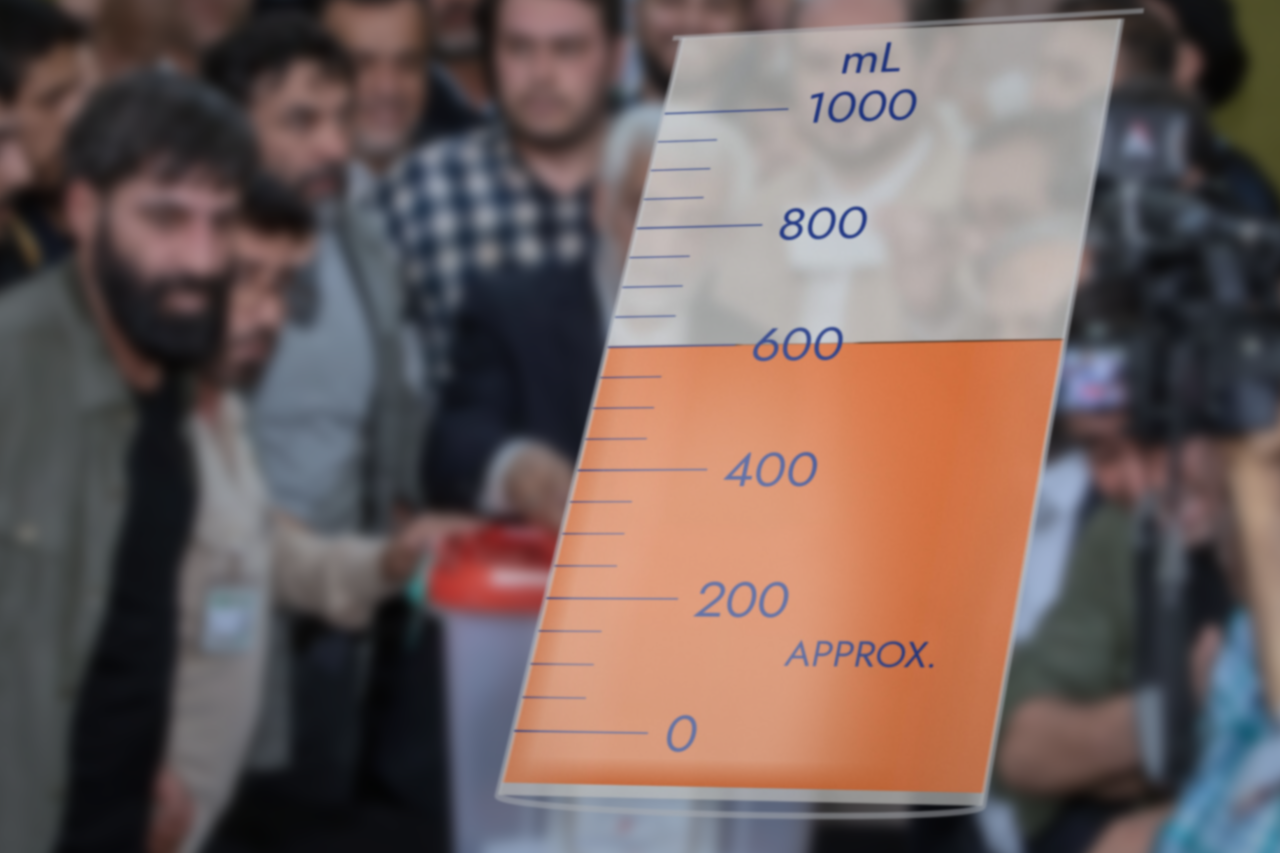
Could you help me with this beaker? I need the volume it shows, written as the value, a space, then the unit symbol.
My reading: 600 mL
